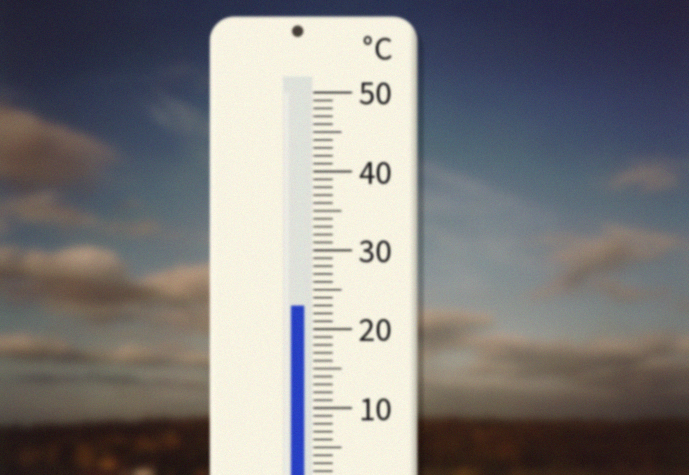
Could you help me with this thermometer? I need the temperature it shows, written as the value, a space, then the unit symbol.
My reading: 23 °C
